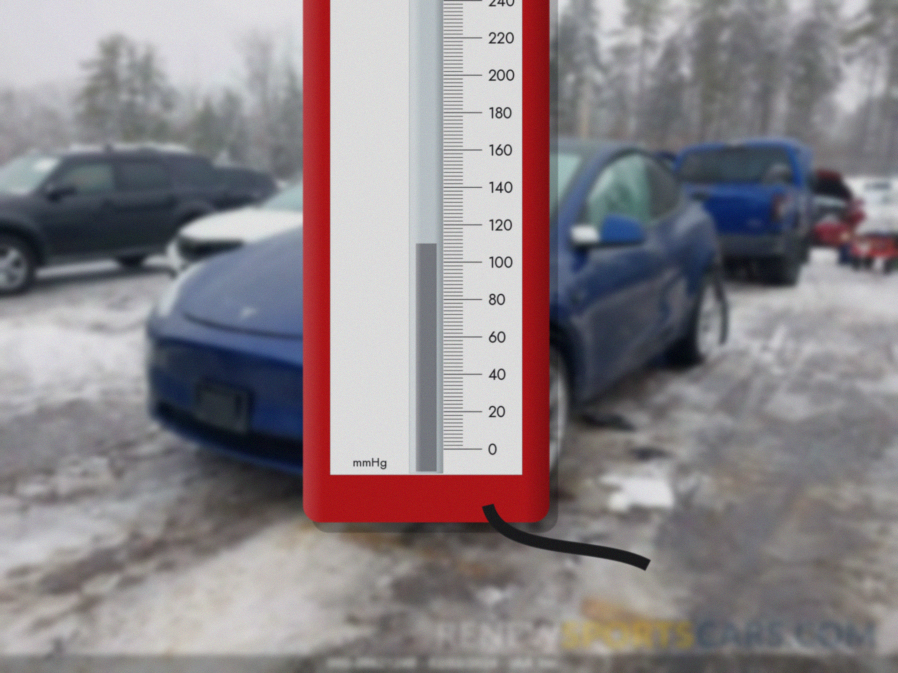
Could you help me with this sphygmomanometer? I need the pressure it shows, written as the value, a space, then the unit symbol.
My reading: 110 mmHg
